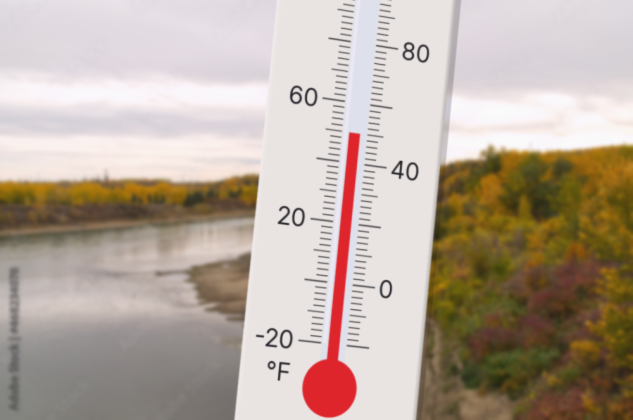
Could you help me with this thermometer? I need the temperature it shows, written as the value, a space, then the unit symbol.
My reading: 50 °F
